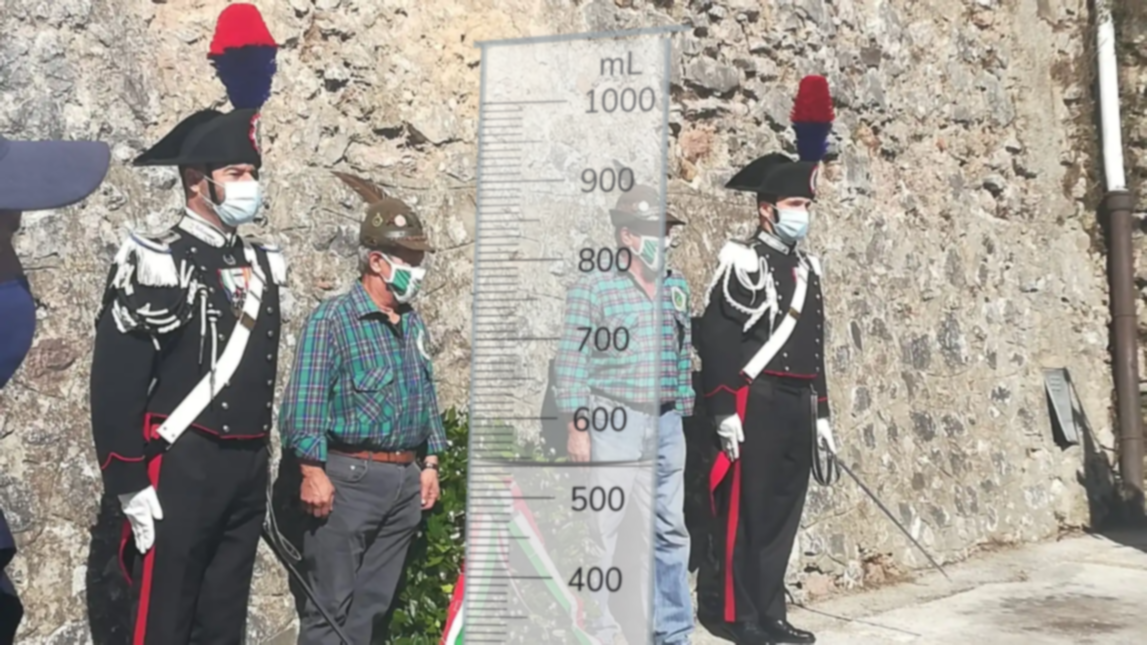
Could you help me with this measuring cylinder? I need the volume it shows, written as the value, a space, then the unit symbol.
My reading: 540 mL
